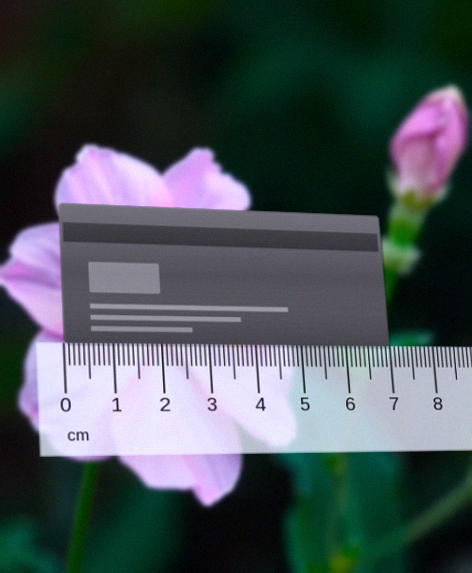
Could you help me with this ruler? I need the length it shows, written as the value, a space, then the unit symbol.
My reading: 7 cm
